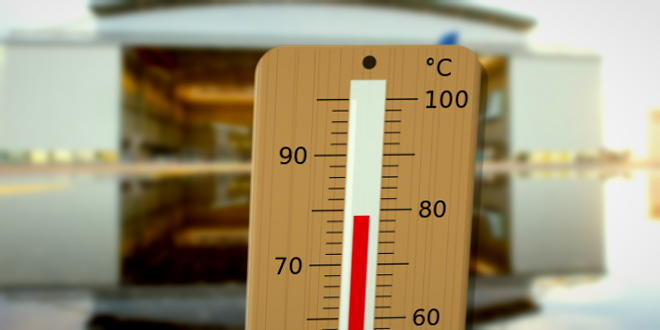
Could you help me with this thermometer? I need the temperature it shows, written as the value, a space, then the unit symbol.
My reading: 79 °C
